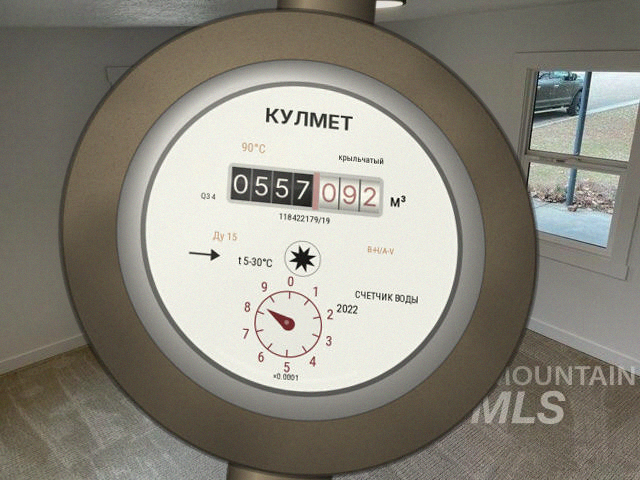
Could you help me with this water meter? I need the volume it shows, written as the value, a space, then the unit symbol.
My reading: 557.0928 m³
